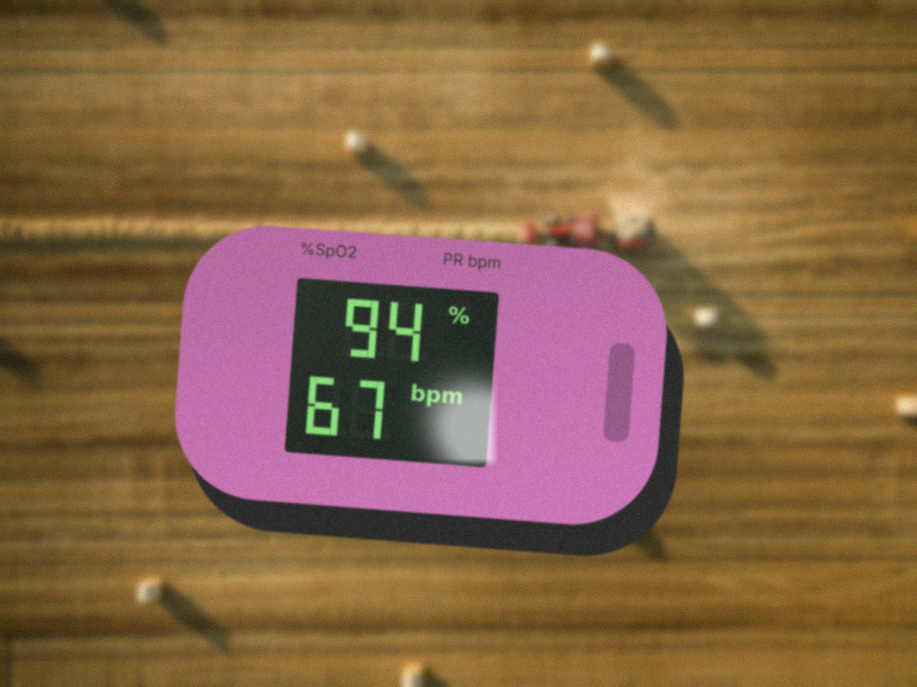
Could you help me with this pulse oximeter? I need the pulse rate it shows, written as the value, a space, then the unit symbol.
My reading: 67 bpm
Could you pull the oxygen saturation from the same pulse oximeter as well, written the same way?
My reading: 94 %
